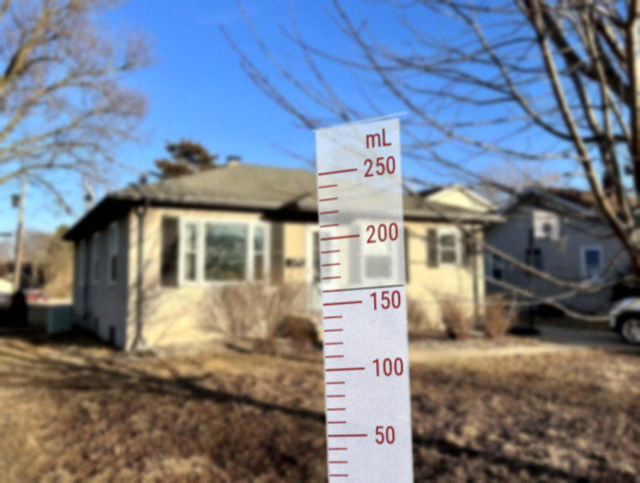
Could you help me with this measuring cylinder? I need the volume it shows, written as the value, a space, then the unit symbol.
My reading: 160 mL
